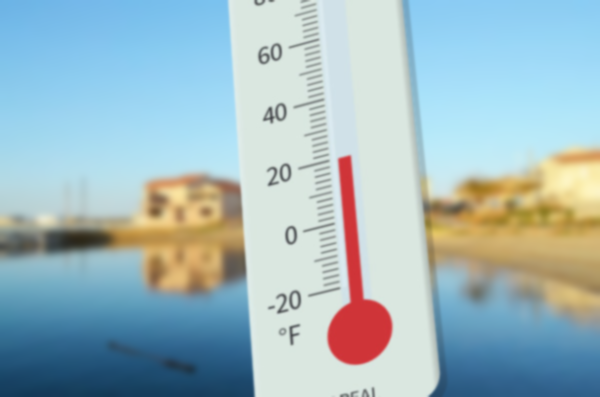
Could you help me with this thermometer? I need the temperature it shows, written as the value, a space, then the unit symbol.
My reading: 20 °F
